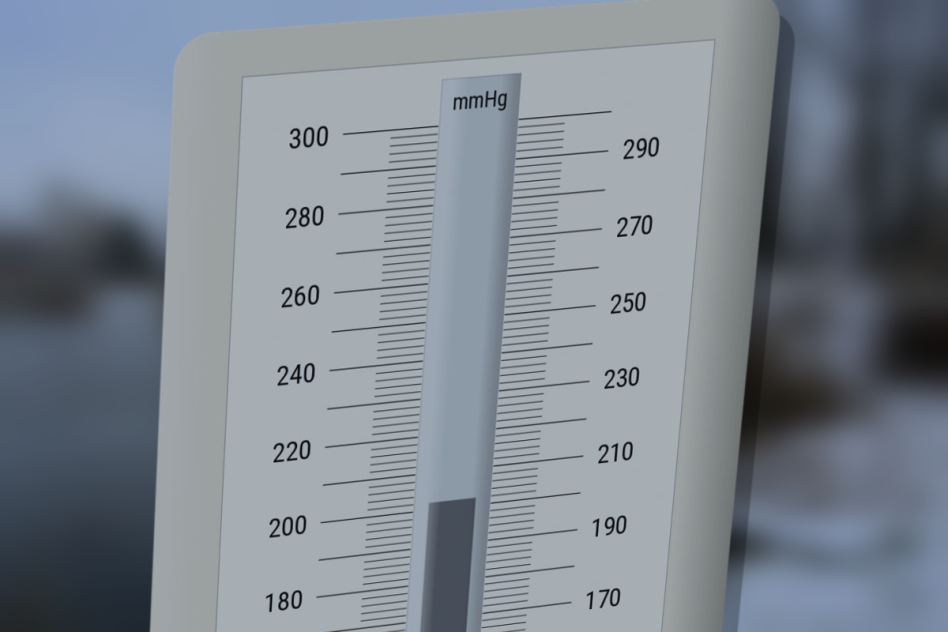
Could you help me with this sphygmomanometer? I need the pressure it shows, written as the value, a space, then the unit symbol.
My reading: 202 mmHg
